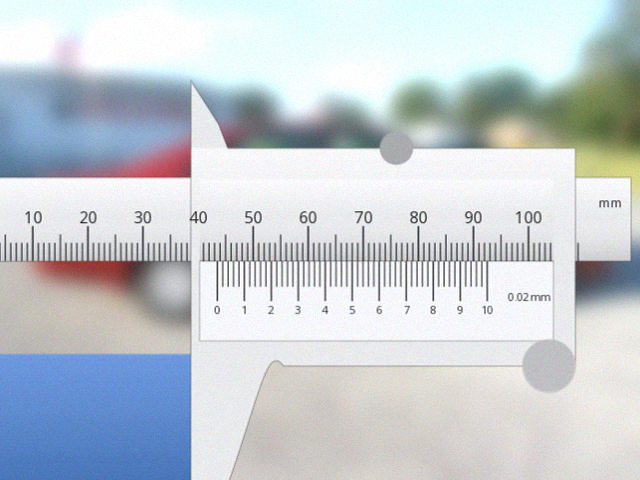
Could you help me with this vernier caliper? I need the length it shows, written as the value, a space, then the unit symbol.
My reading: 43.5 mm
